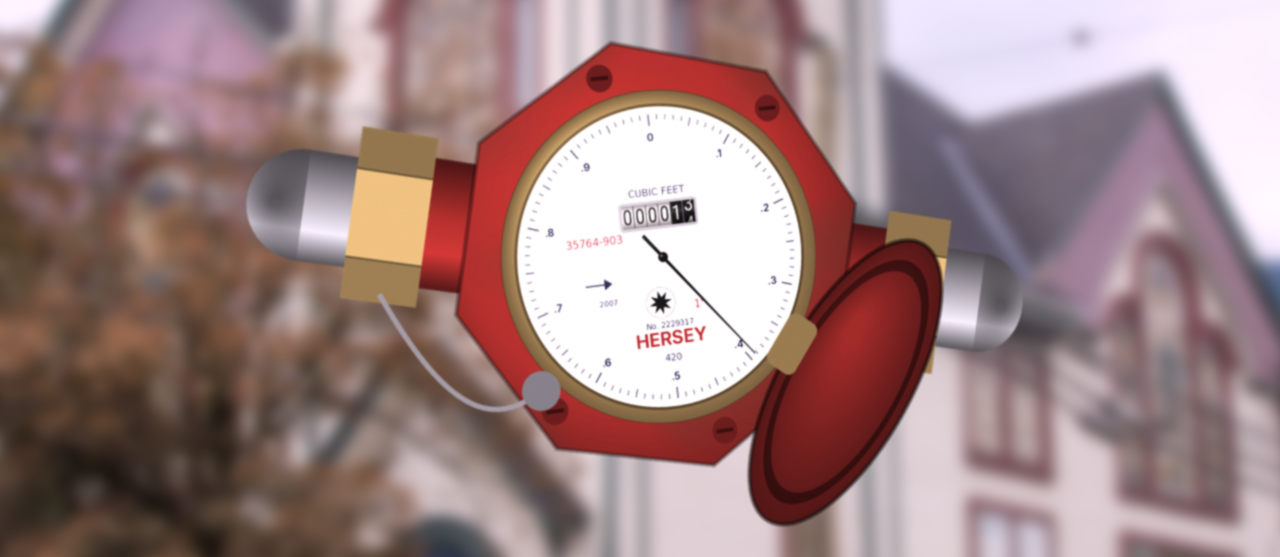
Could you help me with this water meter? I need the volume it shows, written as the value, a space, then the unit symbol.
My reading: 13.39 ft³
